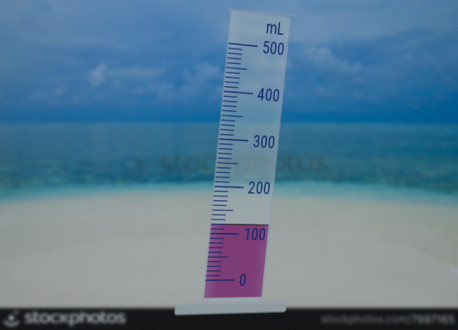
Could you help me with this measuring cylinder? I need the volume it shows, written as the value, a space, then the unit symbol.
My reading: 120 mL
